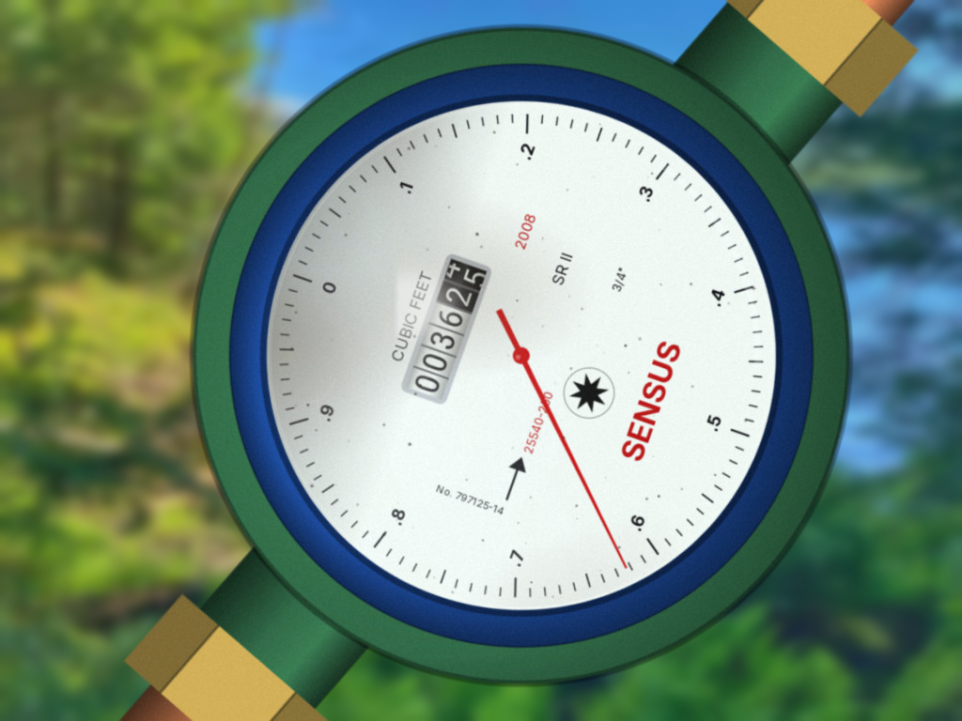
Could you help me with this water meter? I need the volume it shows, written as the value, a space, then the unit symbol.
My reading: 3624.62 ft³
